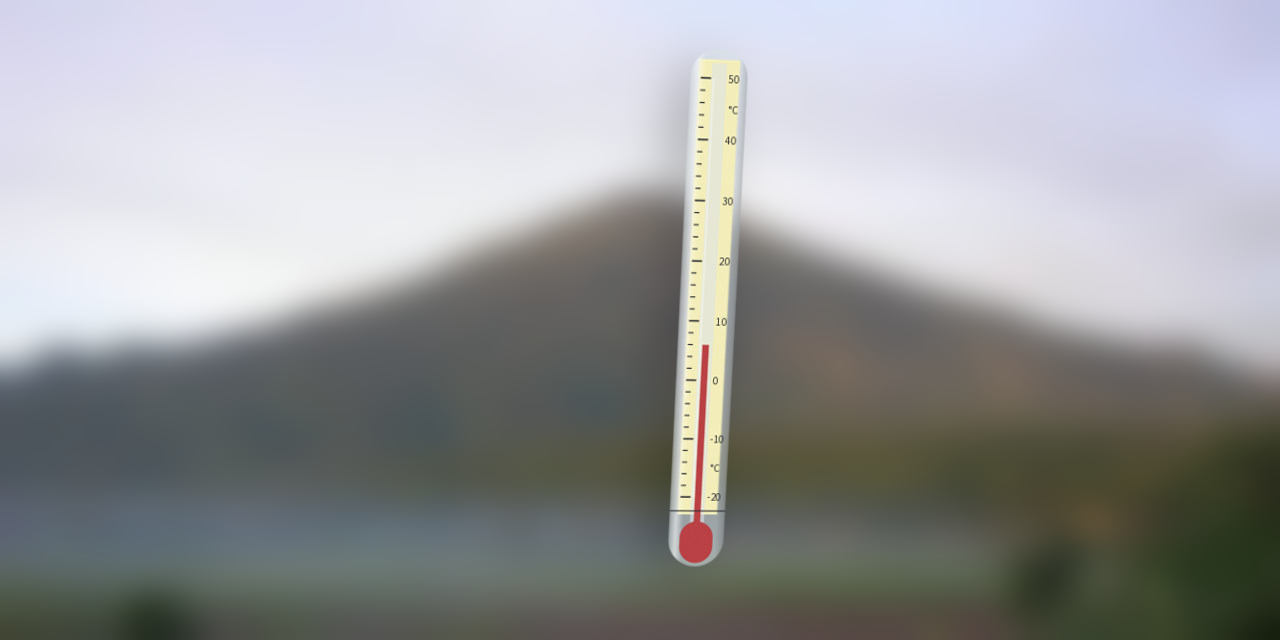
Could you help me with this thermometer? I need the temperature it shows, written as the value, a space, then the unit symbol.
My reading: 6 °C
